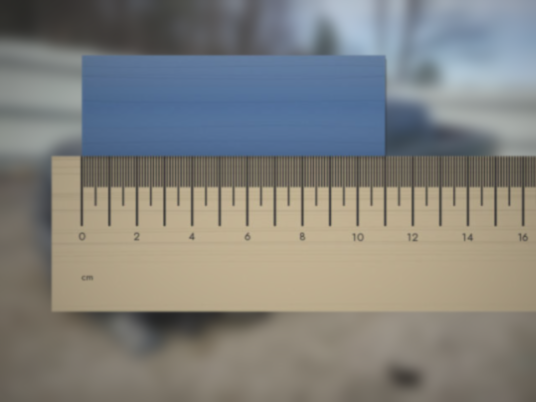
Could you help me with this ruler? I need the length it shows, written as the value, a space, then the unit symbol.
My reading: 11 cm
